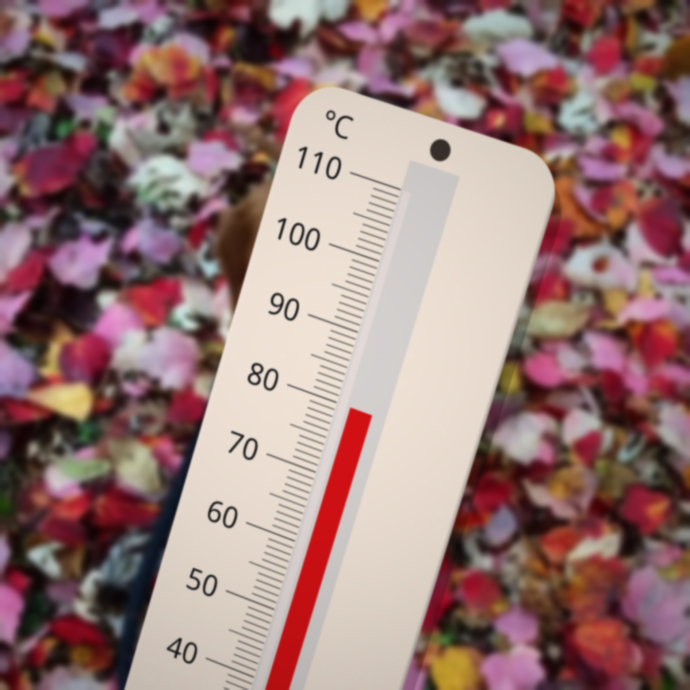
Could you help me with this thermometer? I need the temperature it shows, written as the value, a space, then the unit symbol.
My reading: 80 °C
